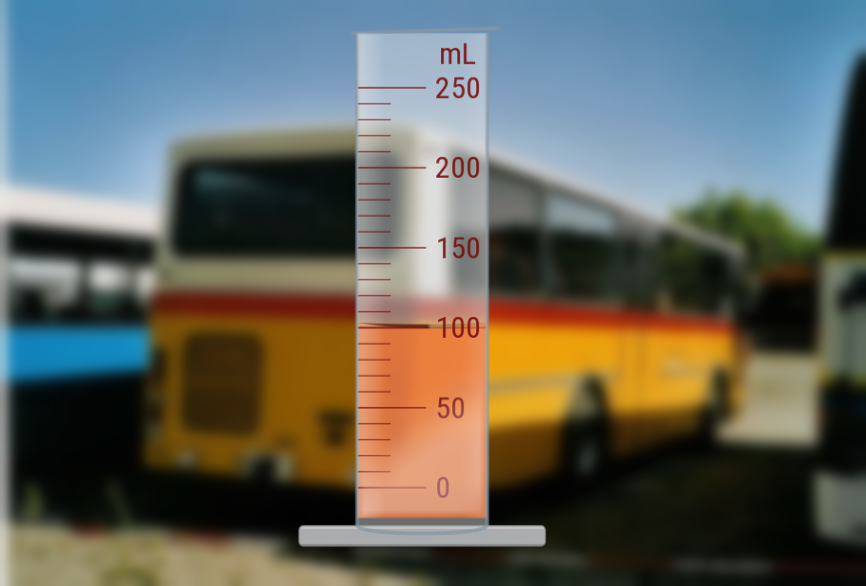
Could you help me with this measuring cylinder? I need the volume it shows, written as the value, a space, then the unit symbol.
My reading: 100 mL
